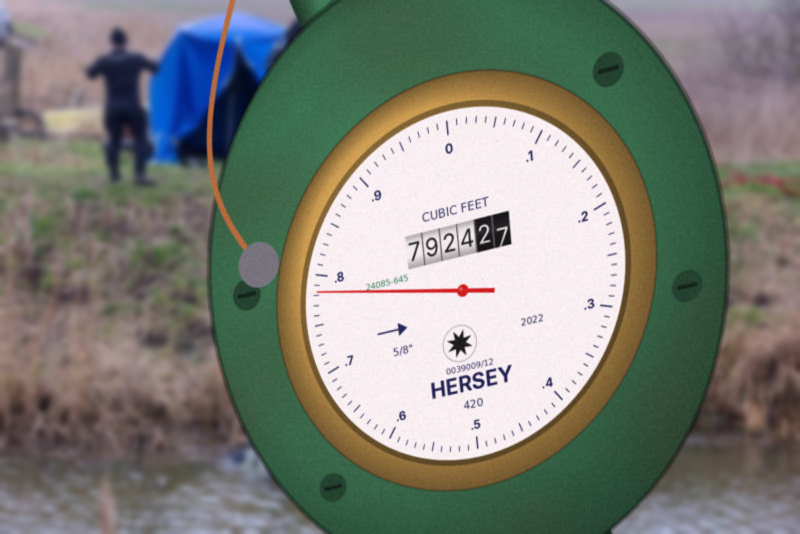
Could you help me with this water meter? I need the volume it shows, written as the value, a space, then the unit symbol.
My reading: 792426.78 ft³
